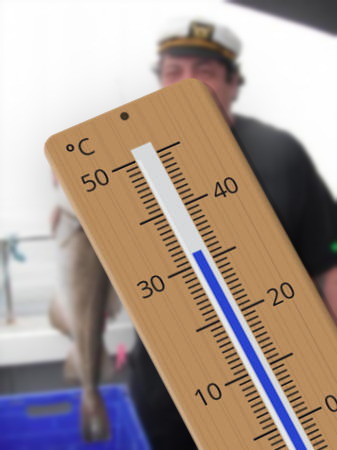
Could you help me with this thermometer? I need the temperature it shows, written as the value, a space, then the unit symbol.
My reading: 32 °C
